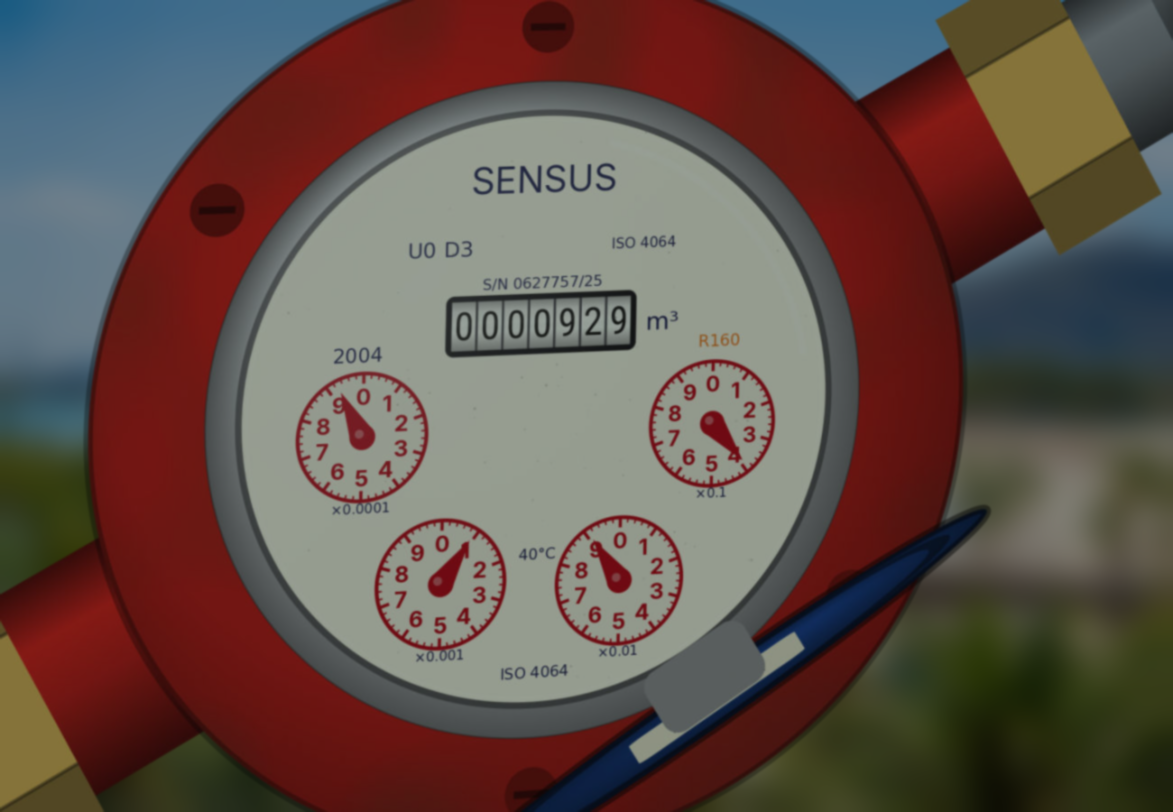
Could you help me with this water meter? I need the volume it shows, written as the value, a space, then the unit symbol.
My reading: 929.3909 m³
